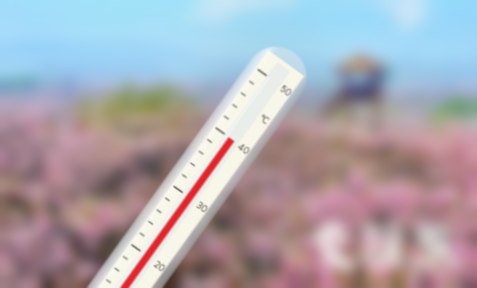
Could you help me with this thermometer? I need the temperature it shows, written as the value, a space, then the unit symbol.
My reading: 40 °C
